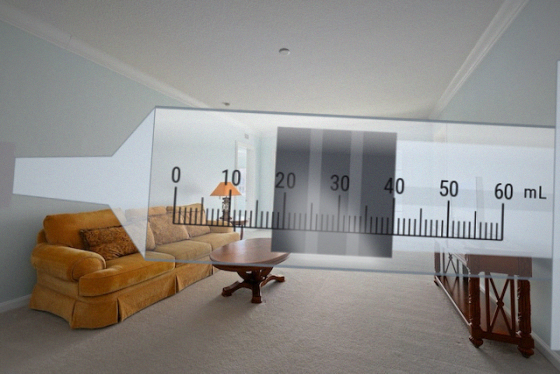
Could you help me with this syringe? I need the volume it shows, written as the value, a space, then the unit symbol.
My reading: 18 mL
